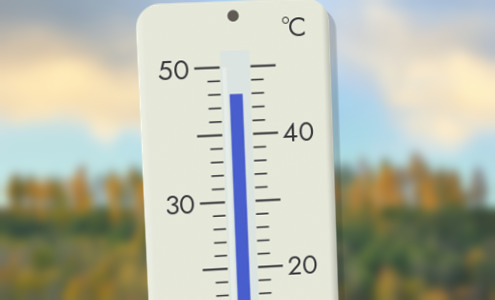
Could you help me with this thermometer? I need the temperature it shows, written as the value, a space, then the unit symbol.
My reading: 46 °C
